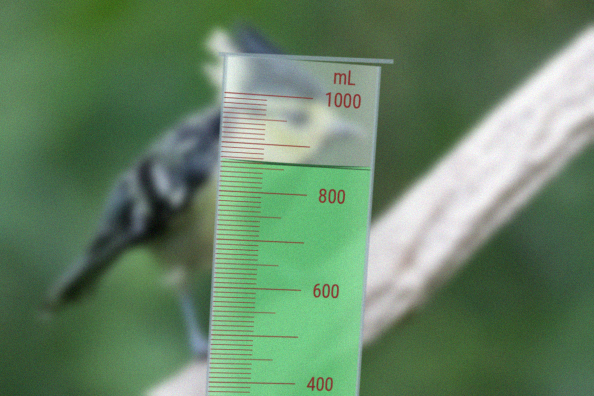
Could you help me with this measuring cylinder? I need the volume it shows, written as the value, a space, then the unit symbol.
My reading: 860 mL
